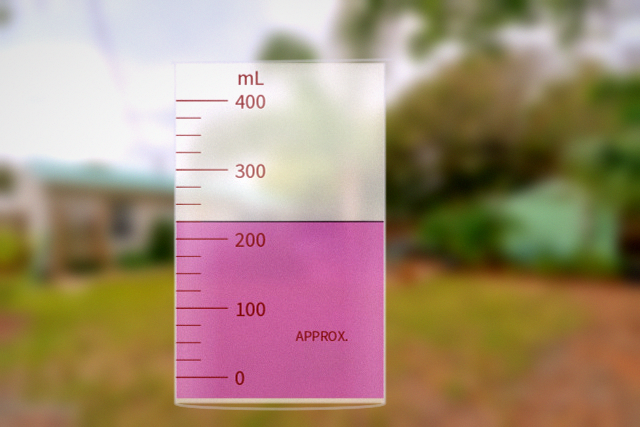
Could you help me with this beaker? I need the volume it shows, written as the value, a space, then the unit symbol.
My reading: 225 mL
